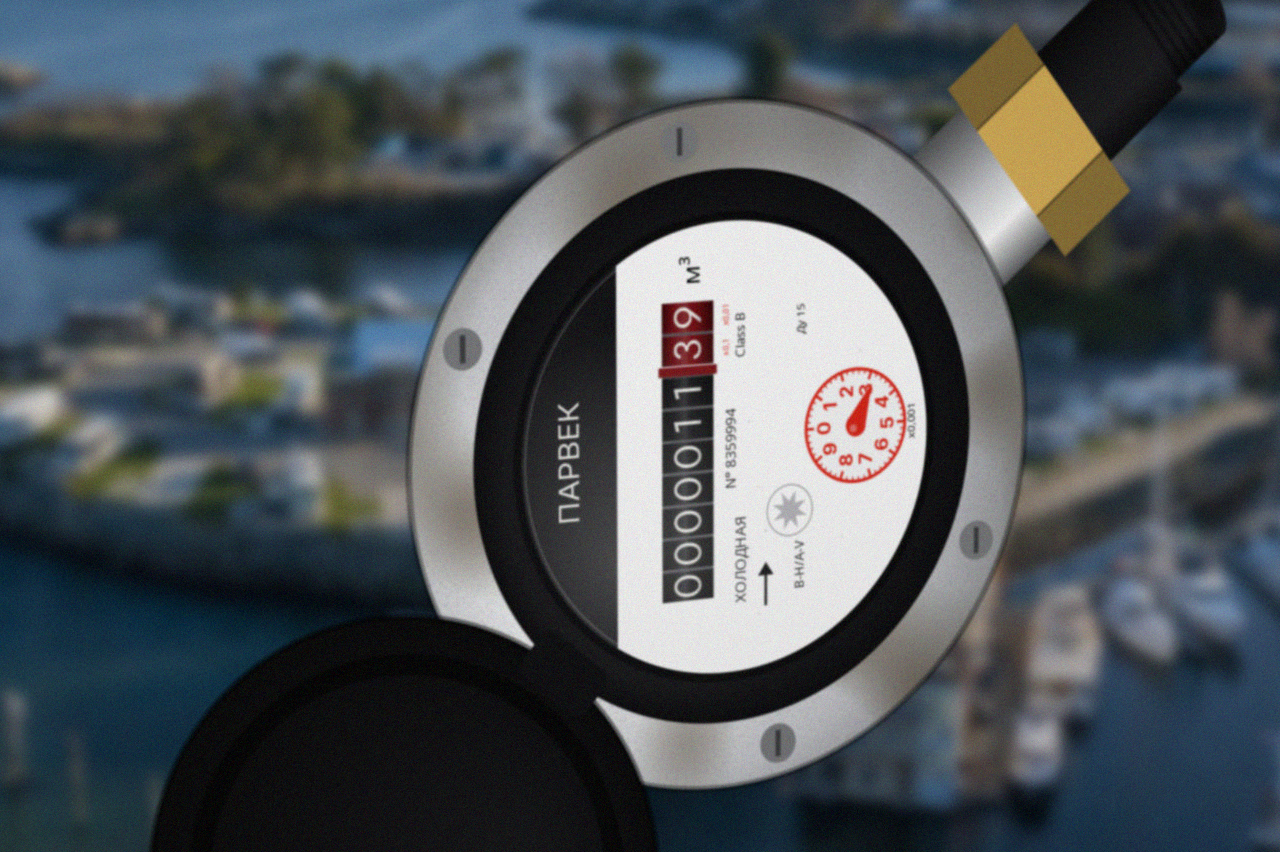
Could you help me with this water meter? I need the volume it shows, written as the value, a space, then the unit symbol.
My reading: 11.393 m³
